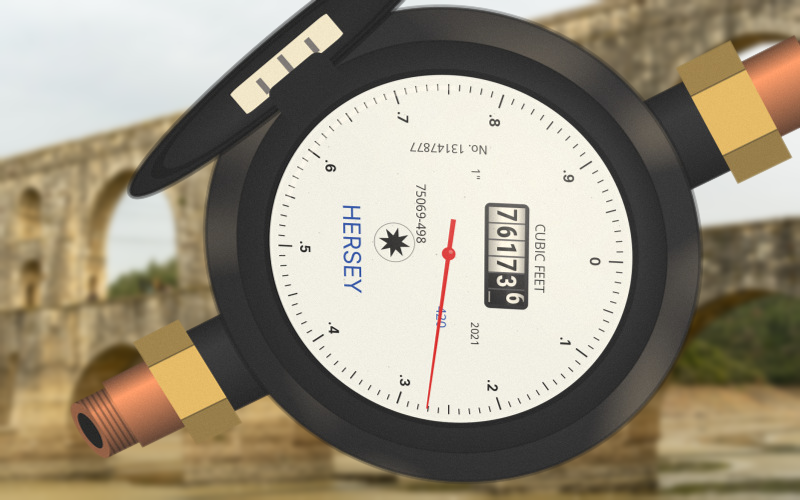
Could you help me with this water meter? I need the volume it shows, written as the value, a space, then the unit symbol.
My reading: 761736.27 ft³
